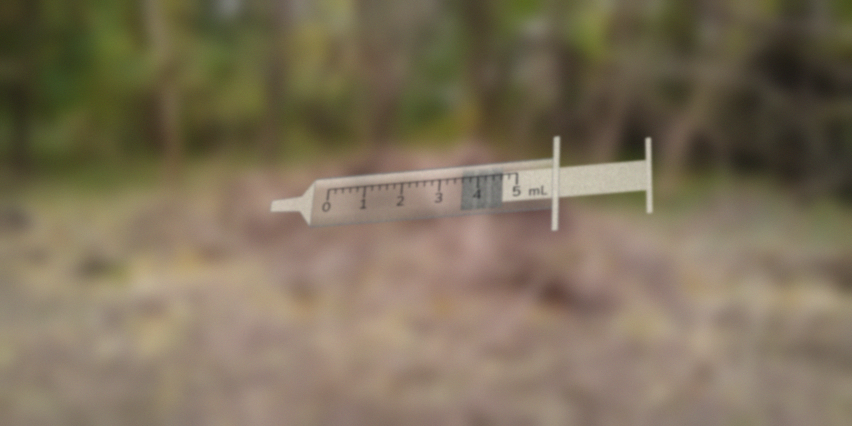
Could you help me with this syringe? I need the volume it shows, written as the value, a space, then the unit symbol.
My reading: 3.6 mL
